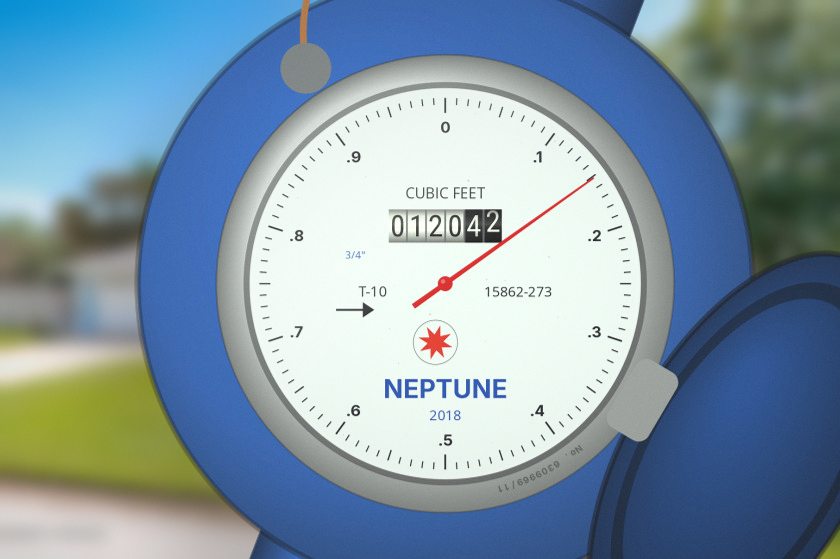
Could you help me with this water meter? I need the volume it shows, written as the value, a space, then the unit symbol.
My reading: 12042.15 ft³
